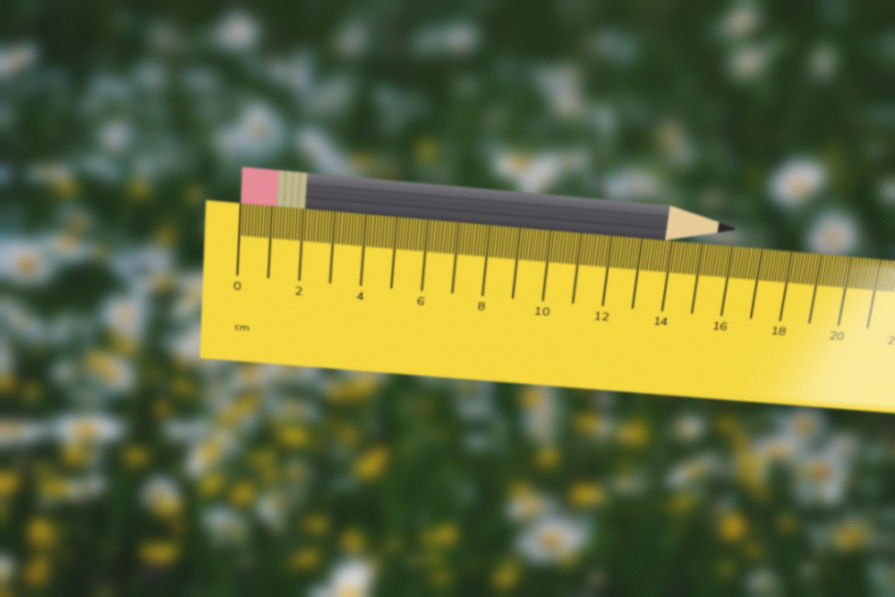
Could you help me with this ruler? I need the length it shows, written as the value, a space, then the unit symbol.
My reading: 16 cm
